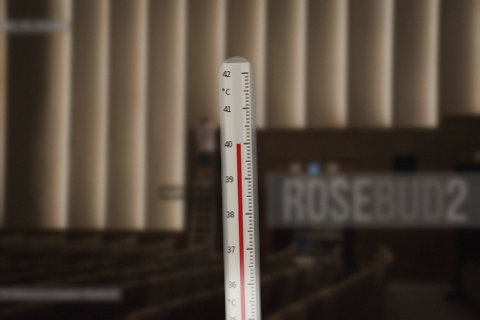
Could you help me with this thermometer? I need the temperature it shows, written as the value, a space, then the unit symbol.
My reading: 40 °C
